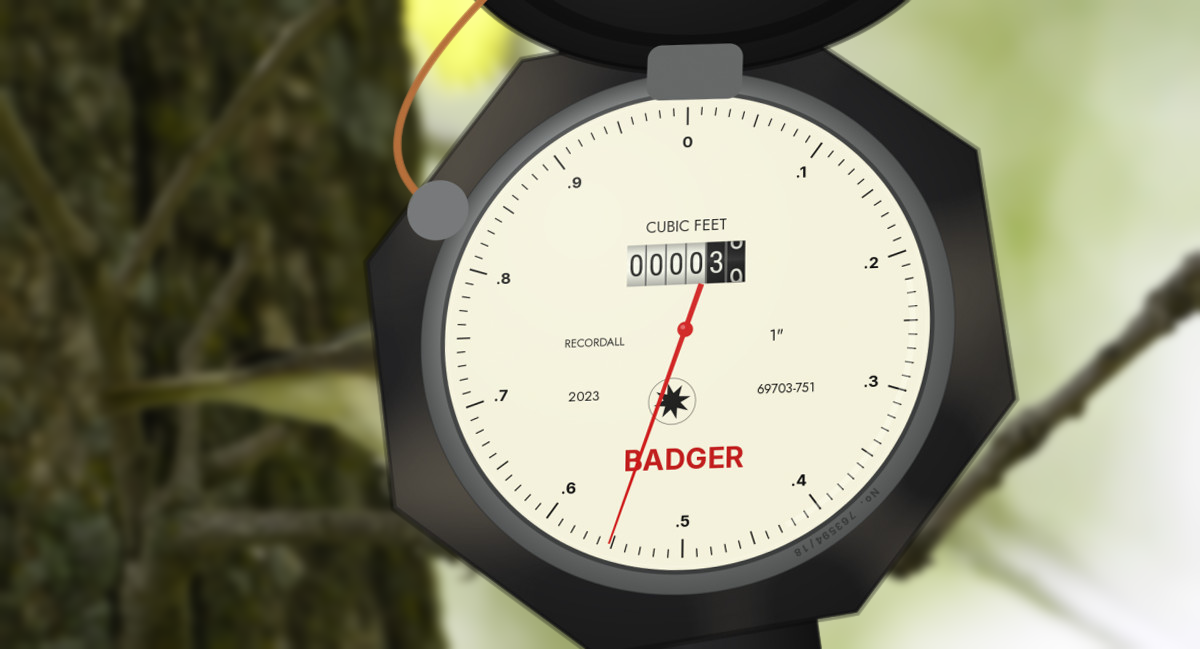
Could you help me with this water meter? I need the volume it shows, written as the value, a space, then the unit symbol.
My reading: 38.55 ft³
